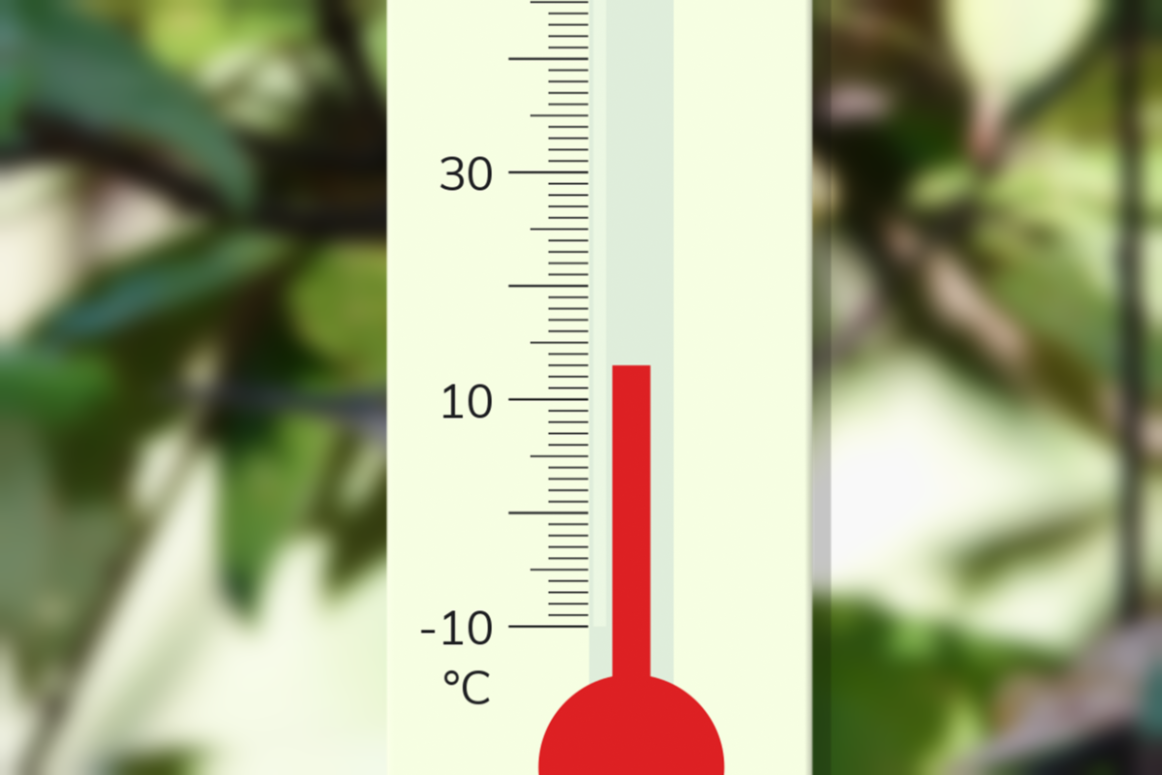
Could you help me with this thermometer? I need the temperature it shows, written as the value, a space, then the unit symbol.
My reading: 13 °C
